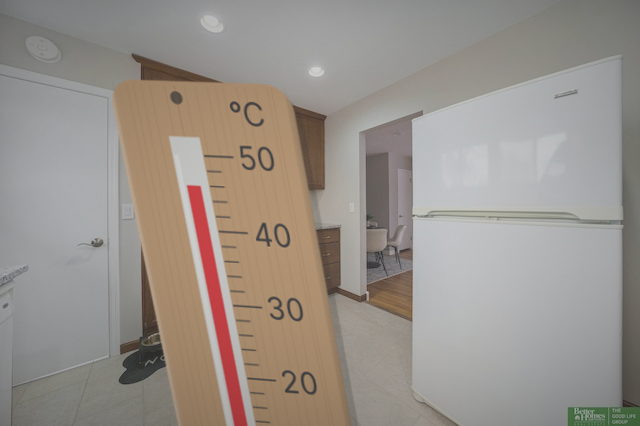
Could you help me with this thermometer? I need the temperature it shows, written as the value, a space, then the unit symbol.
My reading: 46 °C
